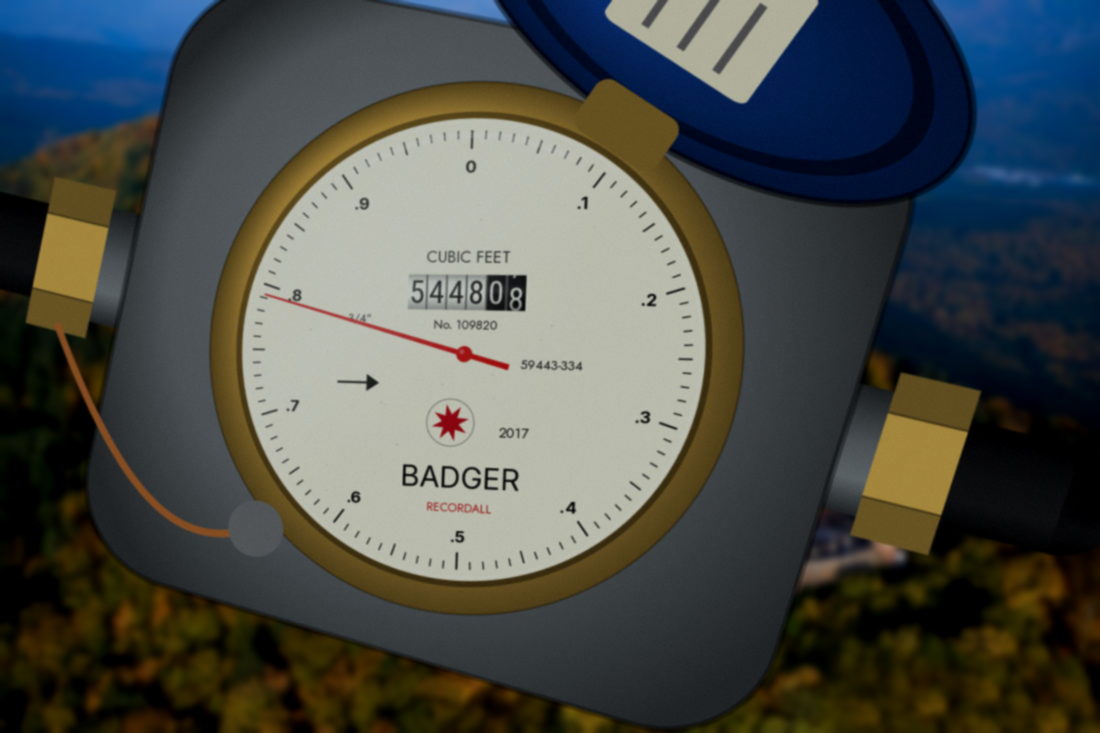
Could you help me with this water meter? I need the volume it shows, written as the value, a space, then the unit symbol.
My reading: 544807.79 ft³
